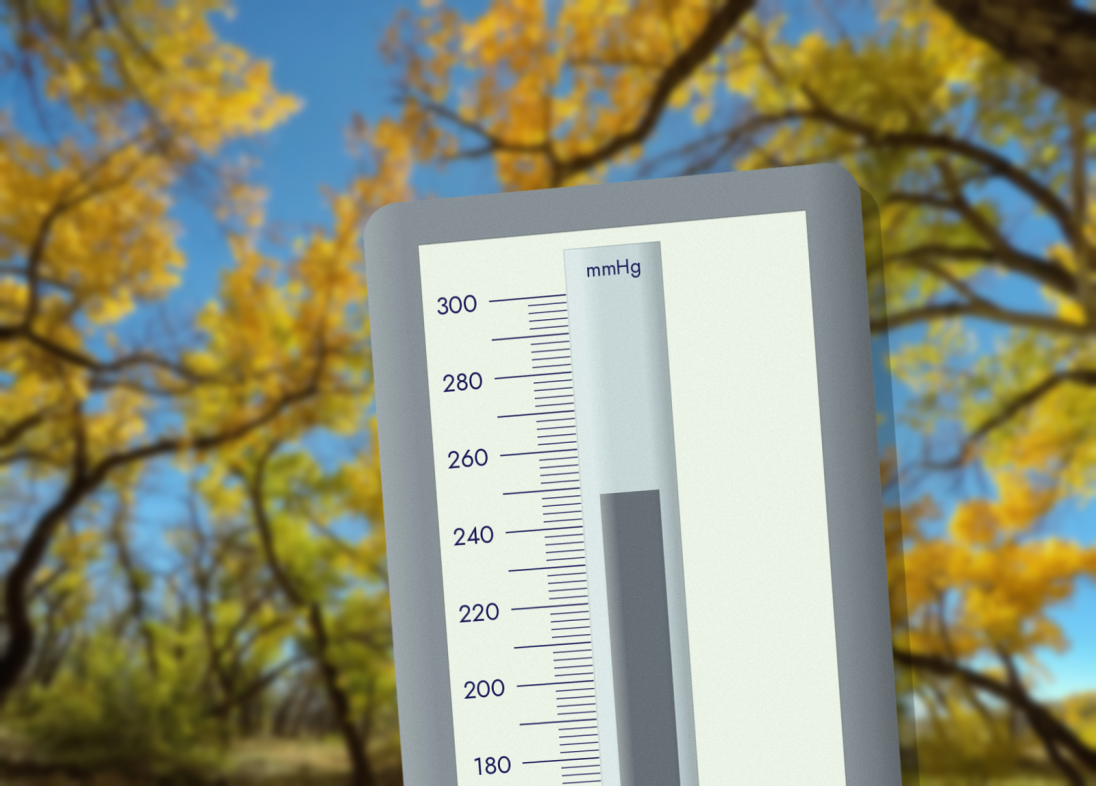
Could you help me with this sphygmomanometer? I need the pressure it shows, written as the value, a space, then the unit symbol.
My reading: 248 mmHg
